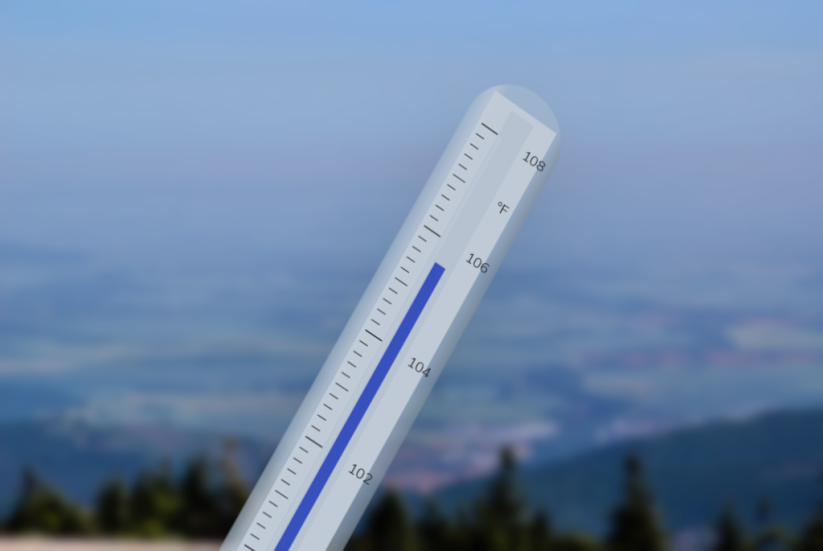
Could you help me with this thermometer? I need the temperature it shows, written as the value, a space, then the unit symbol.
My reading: 105.6 °F
